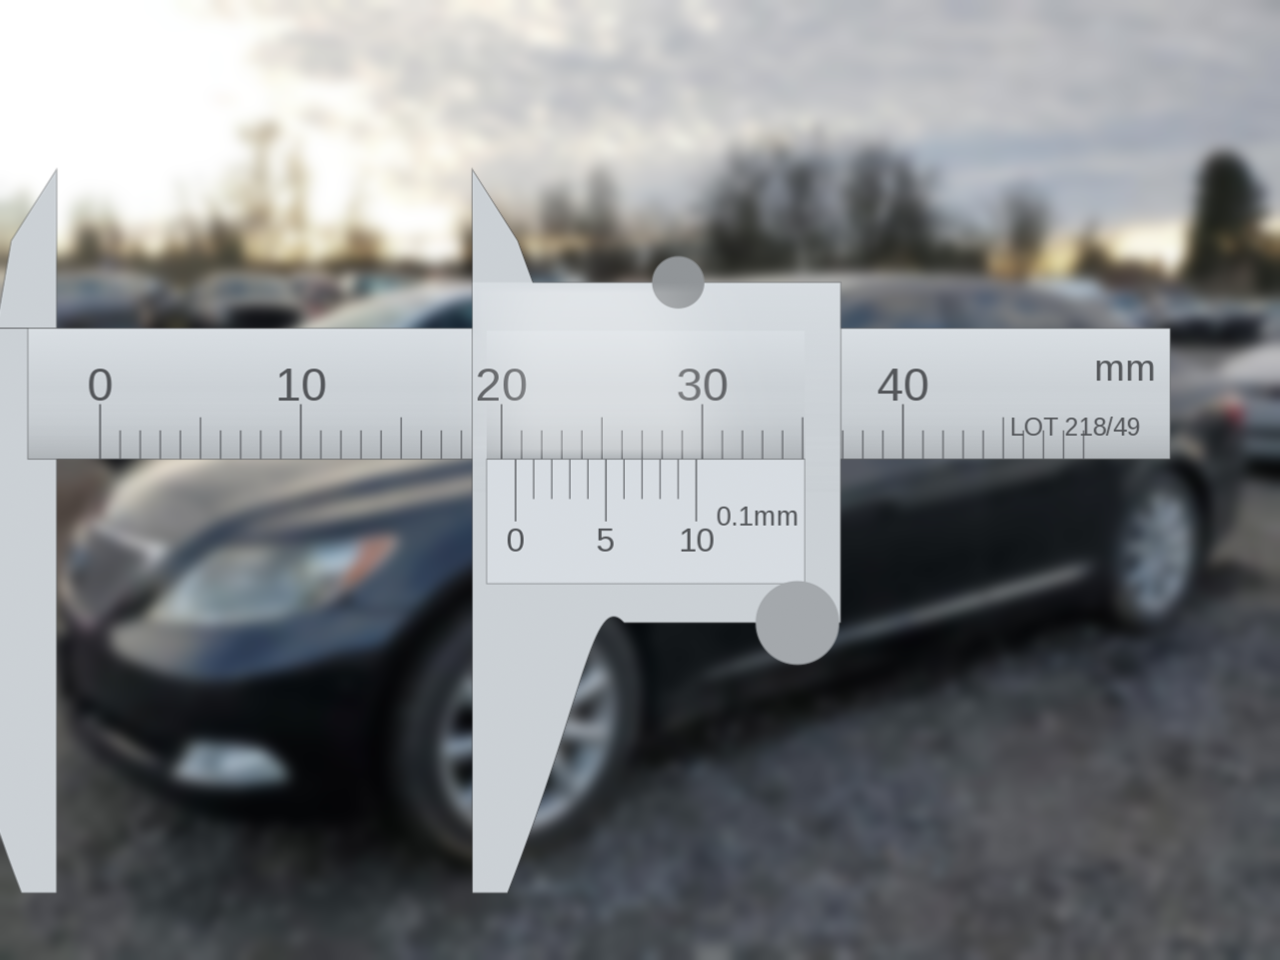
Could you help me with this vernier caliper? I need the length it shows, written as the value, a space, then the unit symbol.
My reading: 20.7 mm
